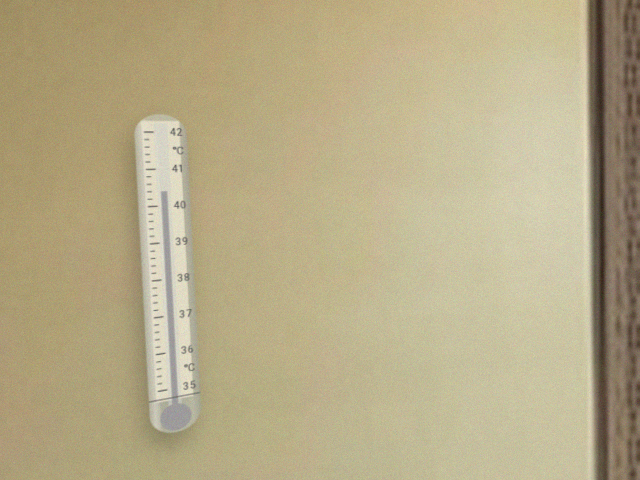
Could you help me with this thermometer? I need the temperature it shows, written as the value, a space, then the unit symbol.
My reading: 40.4 °C
